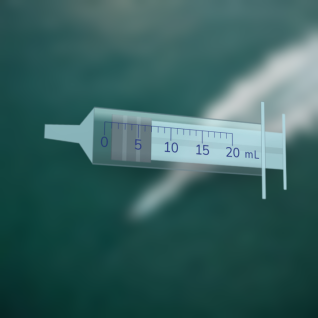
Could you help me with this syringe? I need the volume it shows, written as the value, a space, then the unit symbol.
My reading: 1 mL
